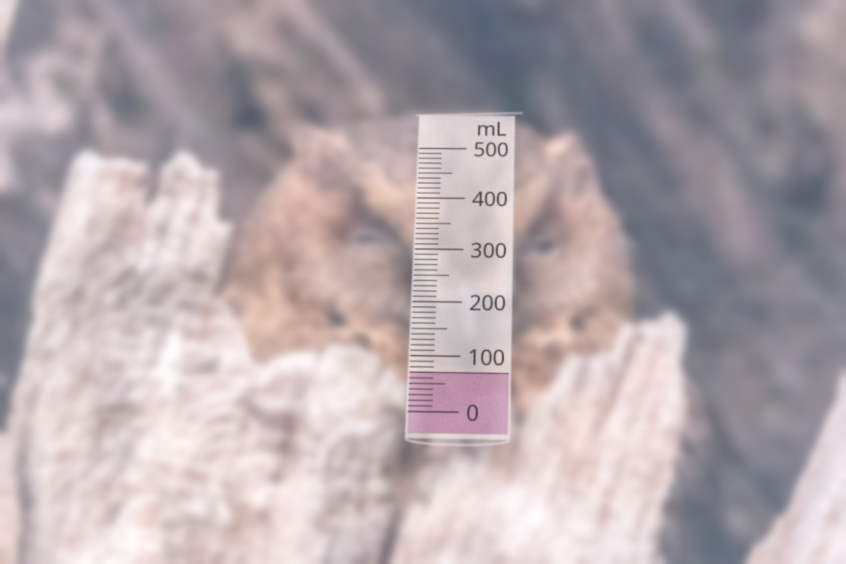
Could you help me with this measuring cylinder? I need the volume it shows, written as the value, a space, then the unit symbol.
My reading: 70 mL
